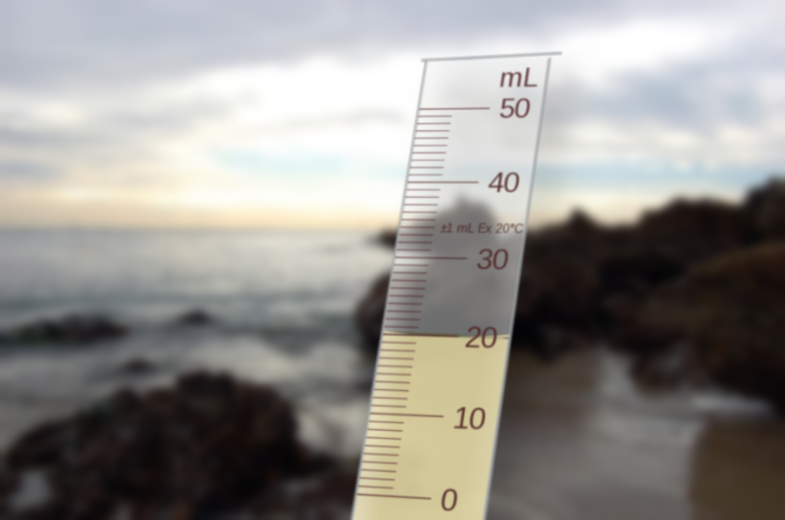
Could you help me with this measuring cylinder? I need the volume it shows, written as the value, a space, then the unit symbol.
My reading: 20 mL
